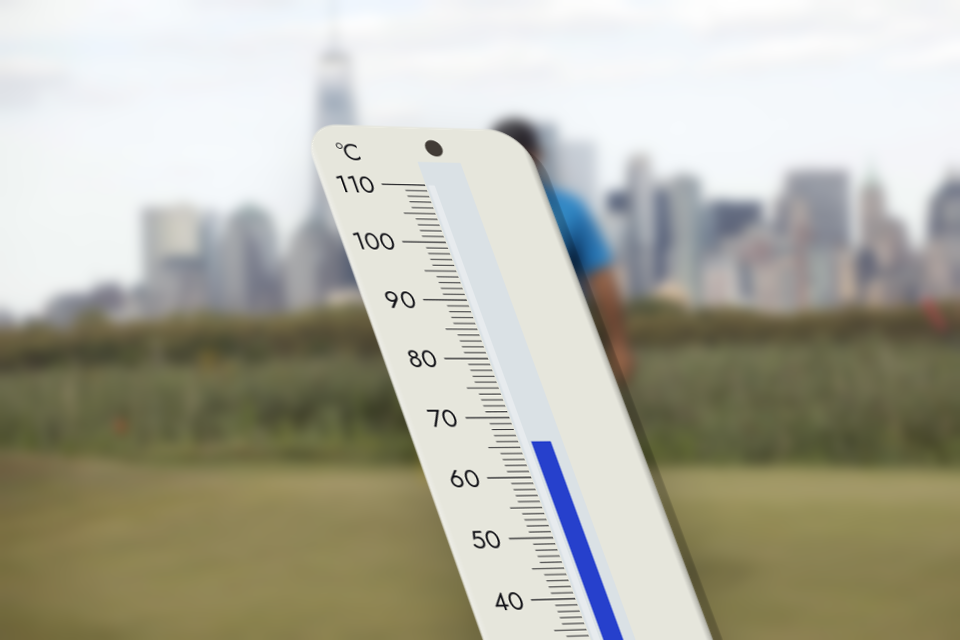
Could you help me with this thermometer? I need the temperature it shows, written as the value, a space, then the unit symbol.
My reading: 66 °C
